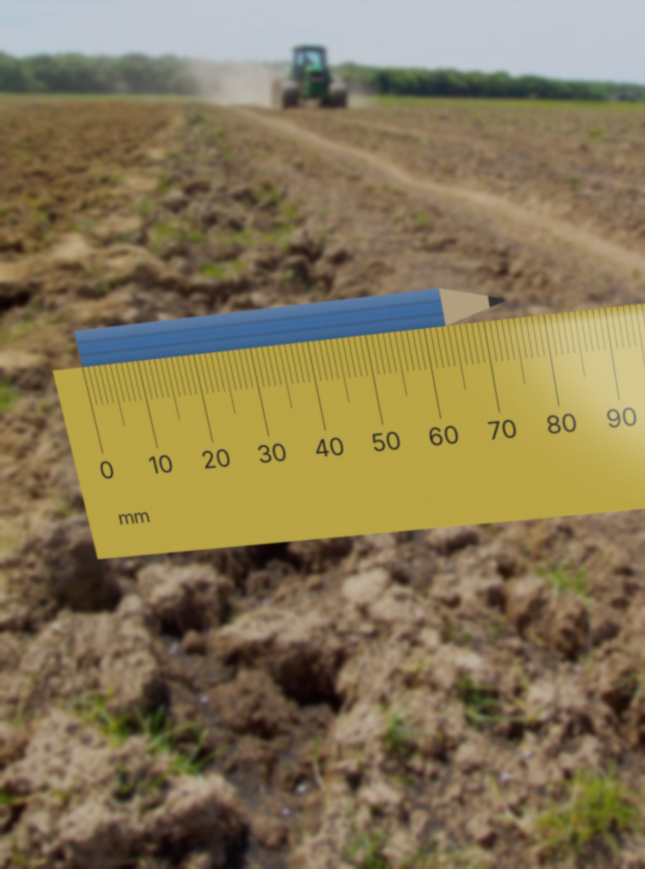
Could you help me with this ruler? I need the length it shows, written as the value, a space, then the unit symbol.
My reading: 74 mm
